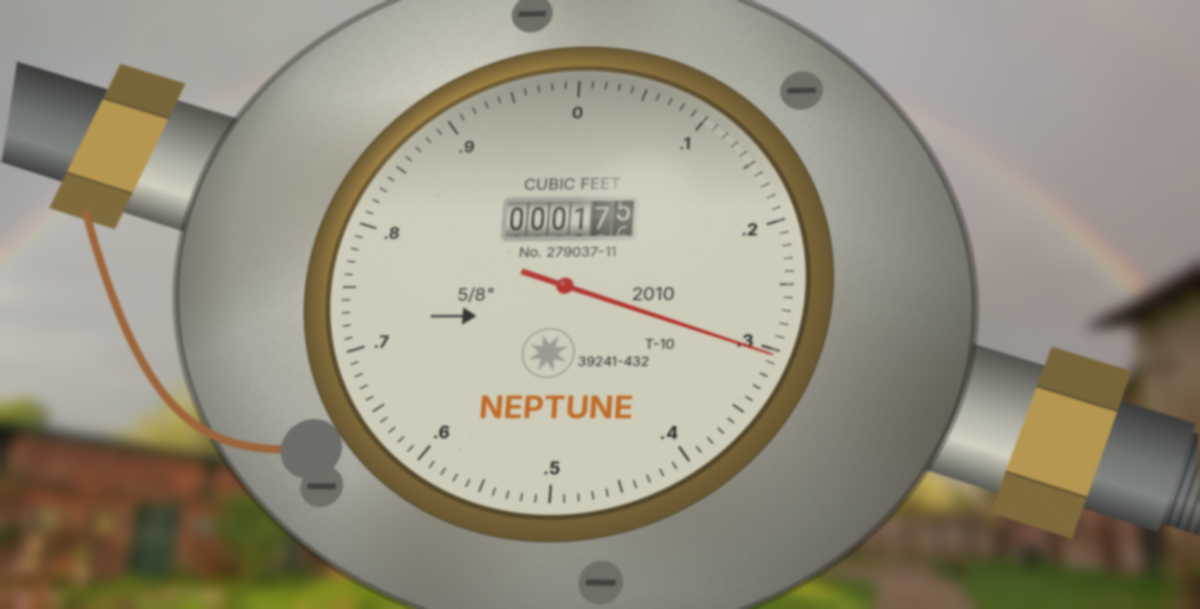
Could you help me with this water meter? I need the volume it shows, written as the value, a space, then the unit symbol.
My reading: 175.30 ft³
